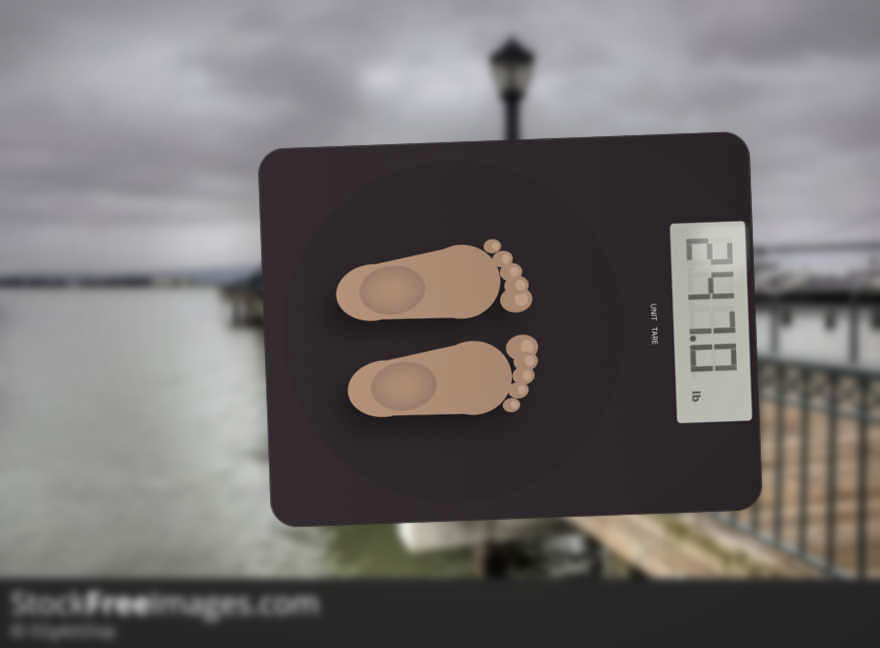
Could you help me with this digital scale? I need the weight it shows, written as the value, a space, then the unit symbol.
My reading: 247.0 lb
